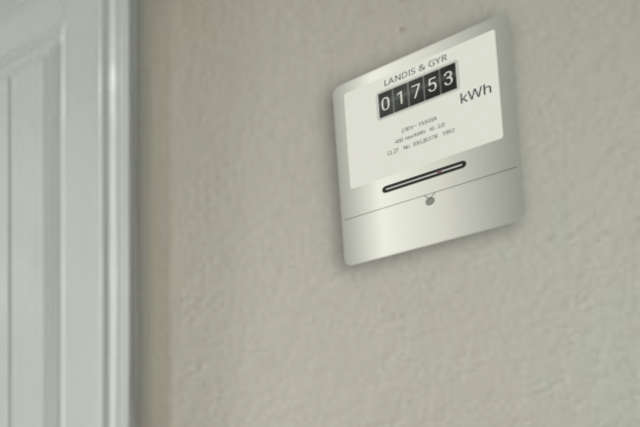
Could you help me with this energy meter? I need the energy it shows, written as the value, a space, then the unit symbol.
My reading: 1753 kWh
